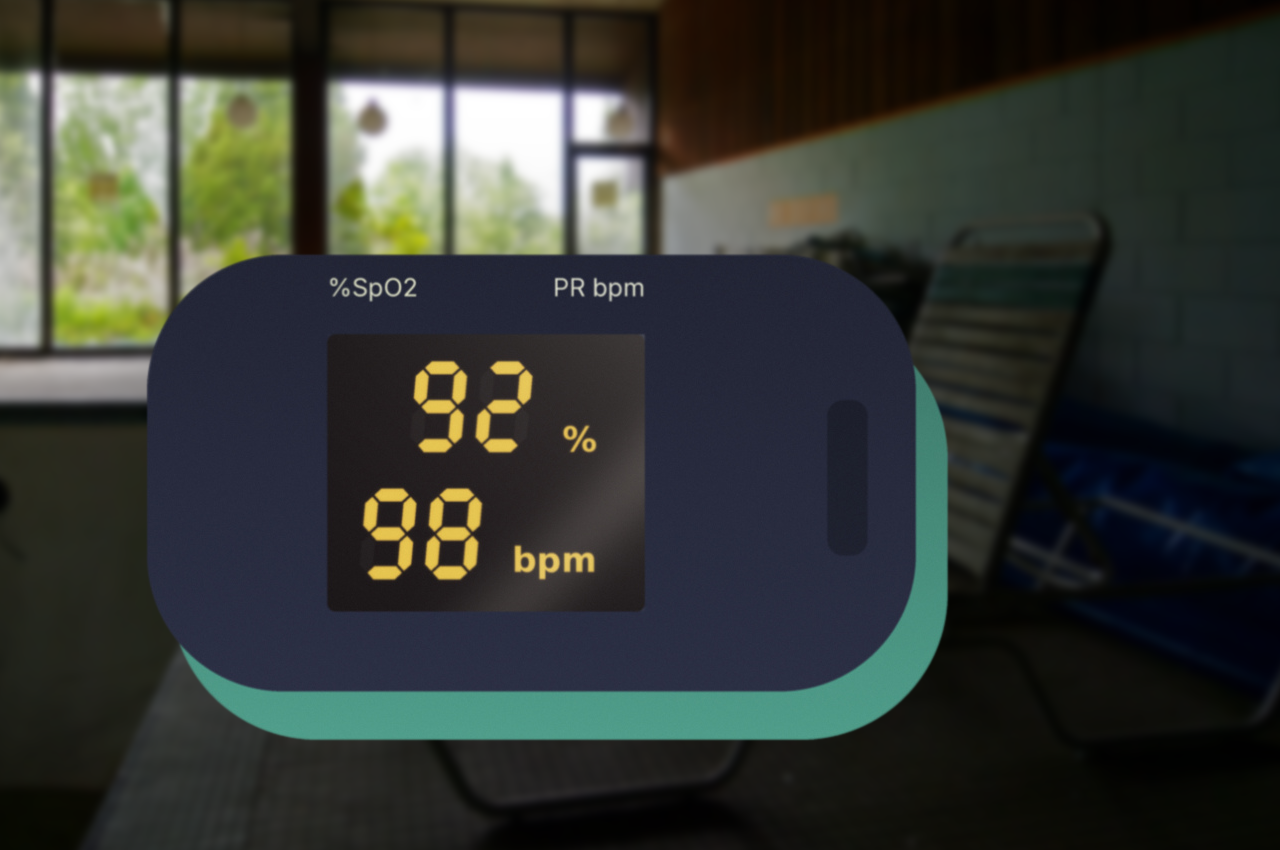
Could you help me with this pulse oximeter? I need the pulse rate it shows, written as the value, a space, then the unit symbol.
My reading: 98 bpm
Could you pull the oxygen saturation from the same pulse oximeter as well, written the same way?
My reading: 92 %
